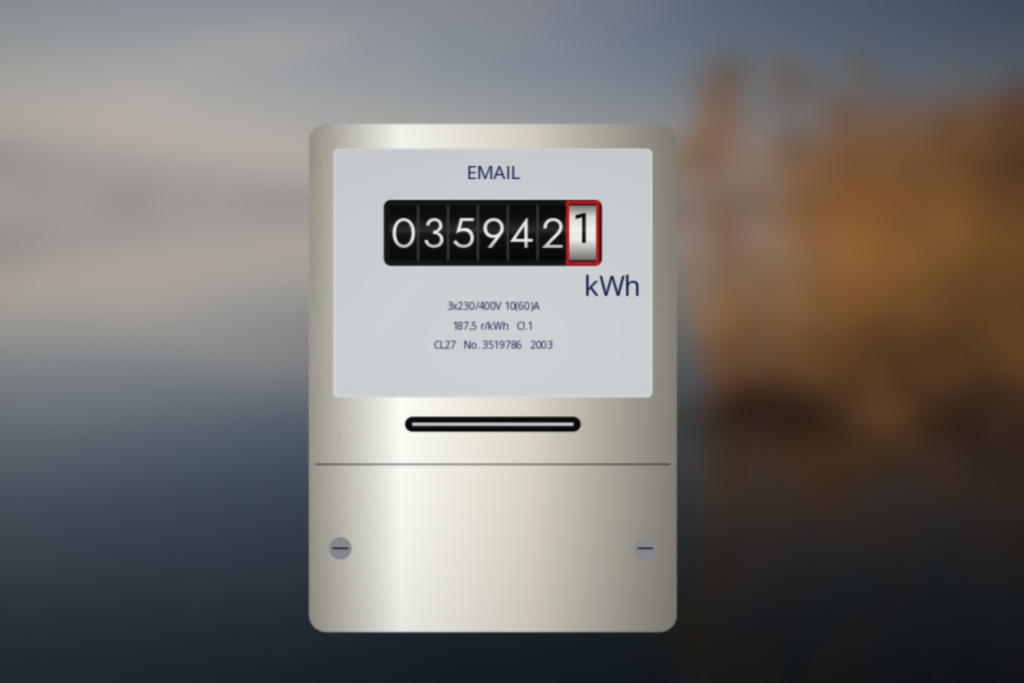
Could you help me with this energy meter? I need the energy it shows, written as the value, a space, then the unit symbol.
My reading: 35942.1 kWh
